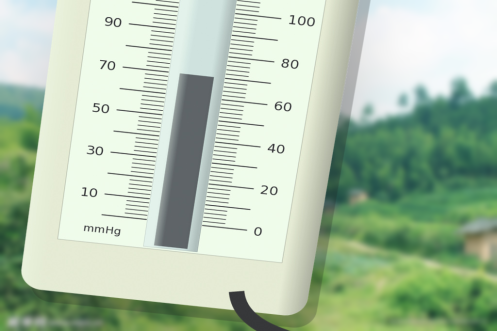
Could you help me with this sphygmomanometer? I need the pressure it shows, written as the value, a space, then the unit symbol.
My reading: 70 mmHg
